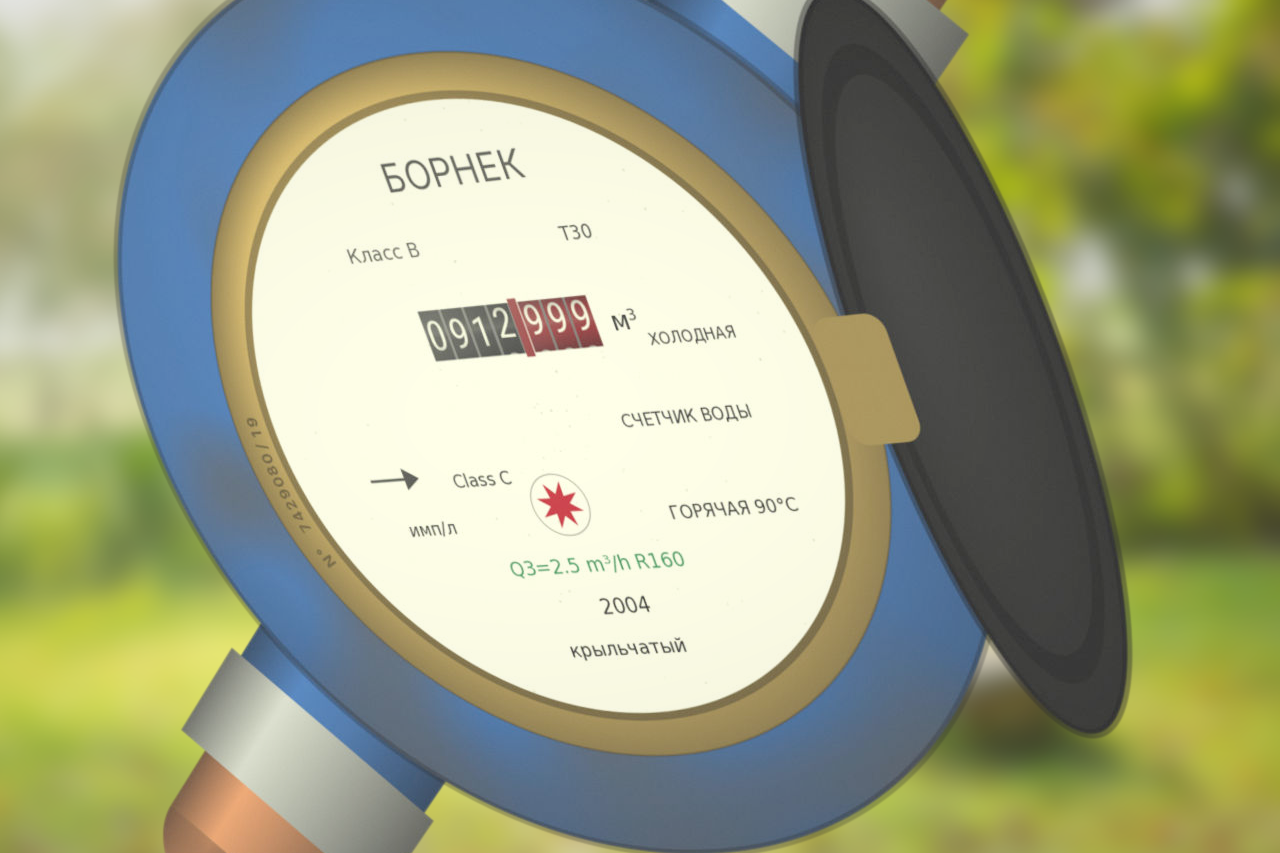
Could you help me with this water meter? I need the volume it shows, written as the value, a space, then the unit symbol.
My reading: 912.999 m³
